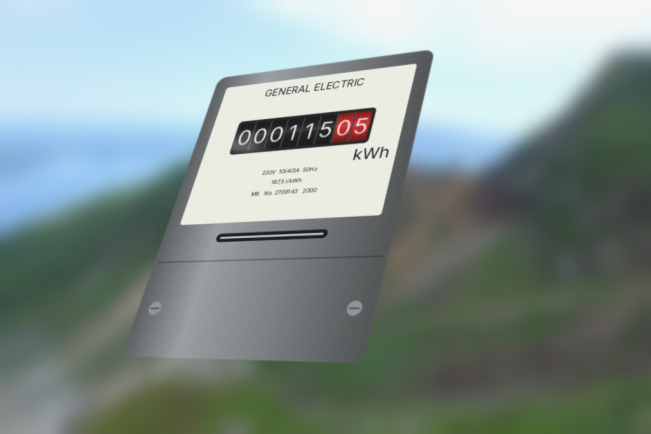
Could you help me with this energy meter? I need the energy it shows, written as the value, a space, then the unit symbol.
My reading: 115.05 kWh
